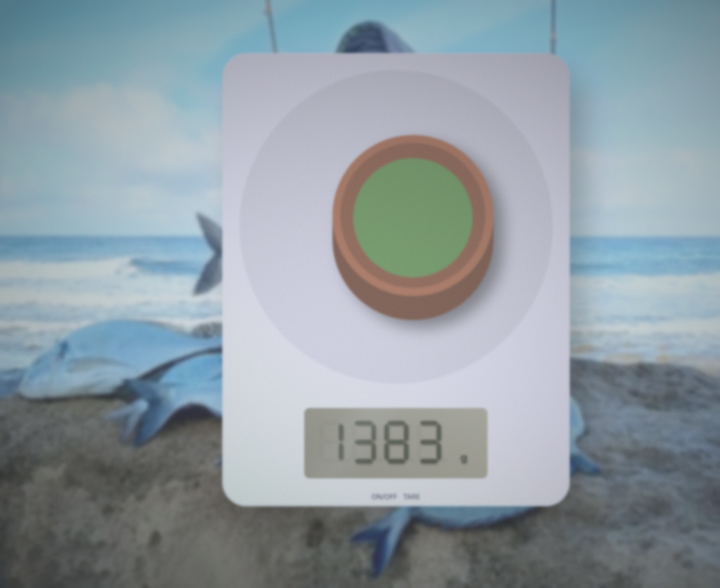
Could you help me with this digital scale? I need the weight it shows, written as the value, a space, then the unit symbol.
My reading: 1383 g
